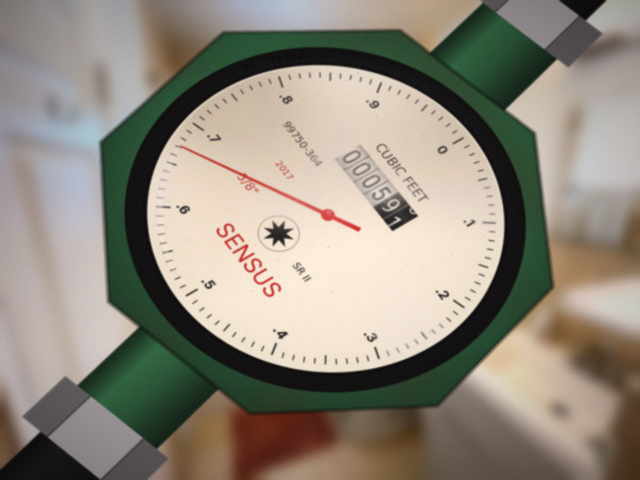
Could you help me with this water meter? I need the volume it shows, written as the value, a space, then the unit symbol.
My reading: 590.67 ft³
